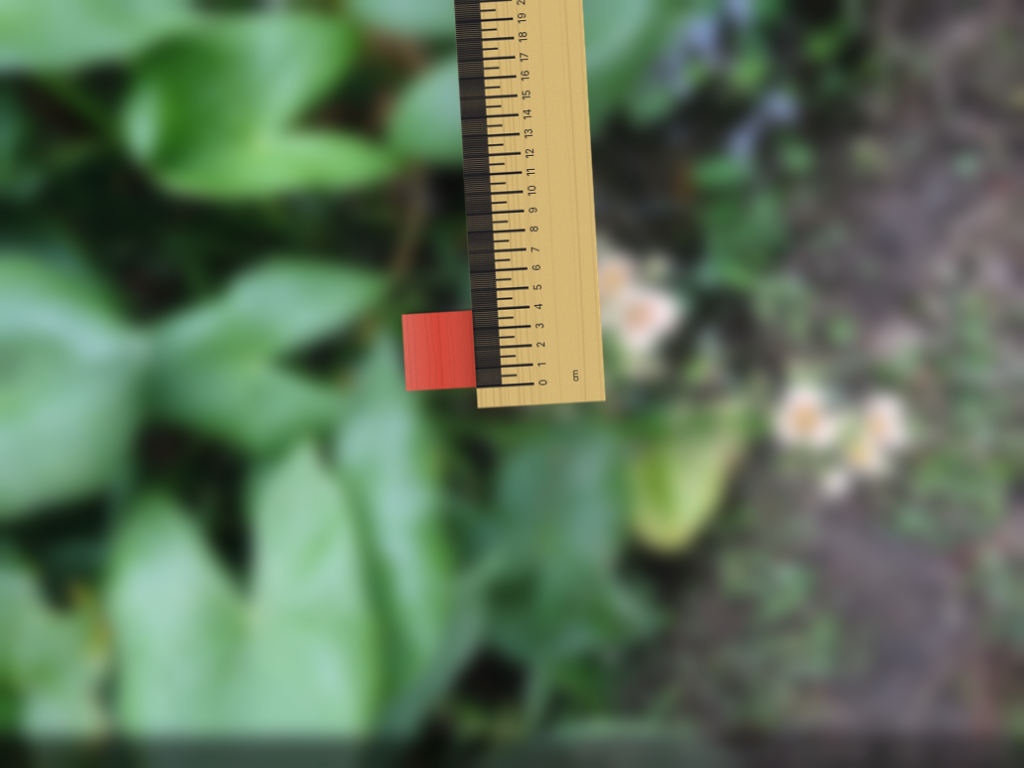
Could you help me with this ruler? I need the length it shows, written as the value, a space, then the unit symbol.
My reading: 4 cm
